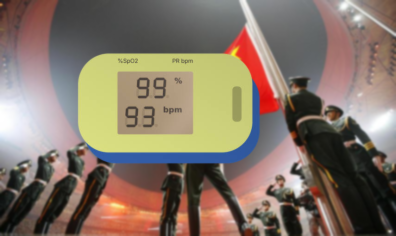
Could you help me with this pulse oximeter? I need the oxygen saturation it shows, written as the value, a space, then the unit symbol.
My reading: 99 %
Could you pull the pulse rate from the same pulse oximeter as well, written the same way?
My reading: 93 bpm
